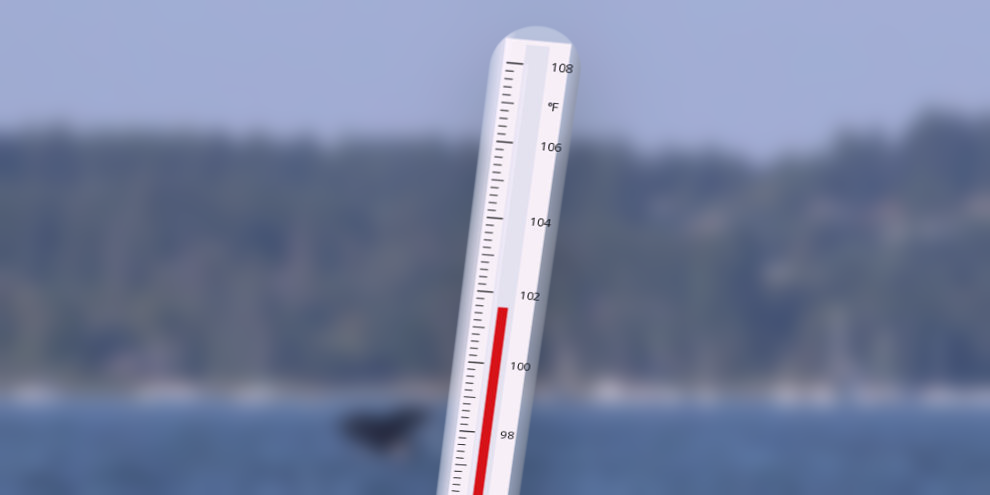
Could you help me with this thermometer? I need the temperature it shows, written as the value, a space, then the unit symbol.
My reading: 101.6 °F
